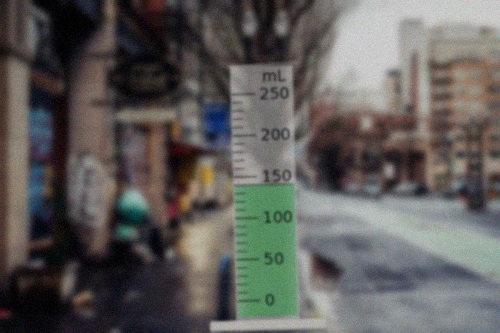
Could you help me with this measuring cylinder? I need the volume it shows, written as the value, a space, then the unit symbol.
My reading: 140 mL
